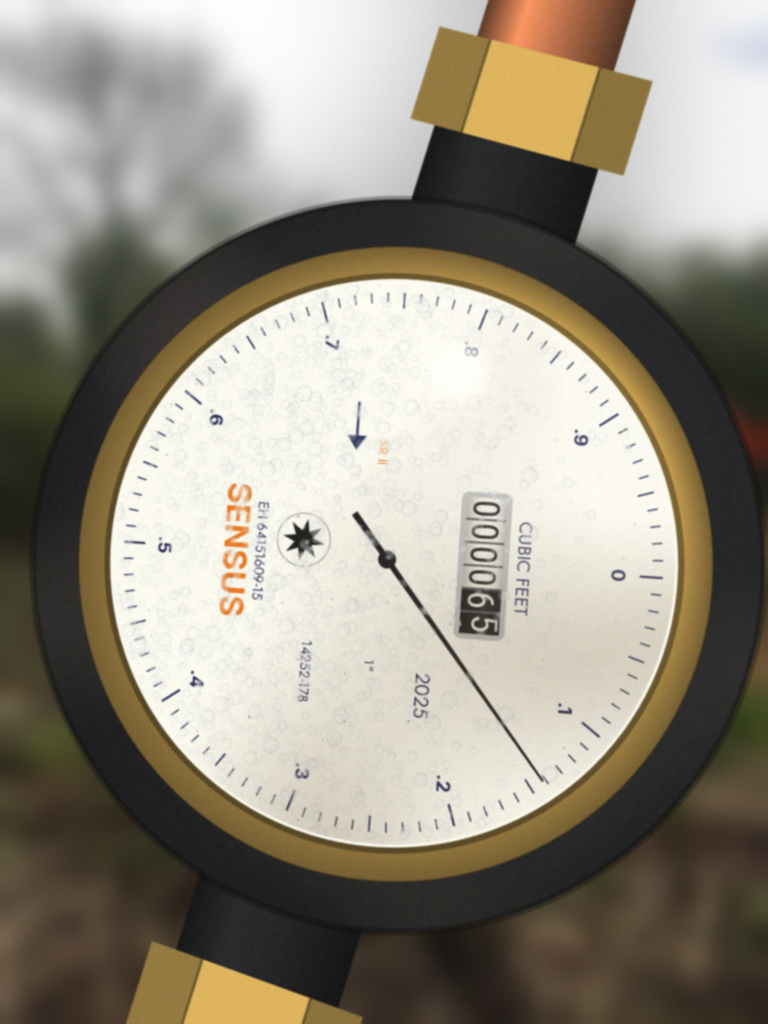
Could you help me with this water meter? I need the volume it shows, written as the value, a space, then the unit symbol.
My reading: 65.14 ft³
